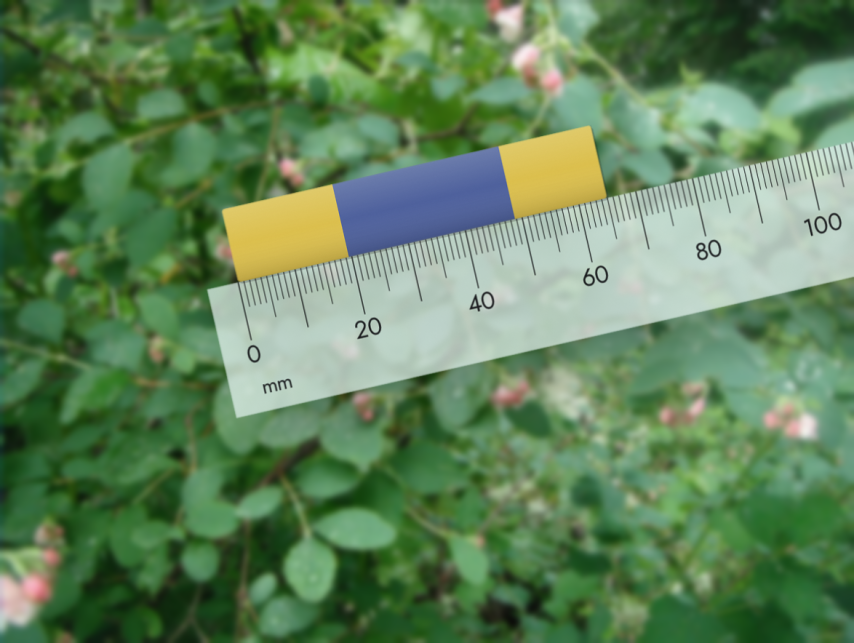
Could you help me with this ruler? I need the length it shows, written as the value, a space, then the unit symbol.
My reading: 65 mm
